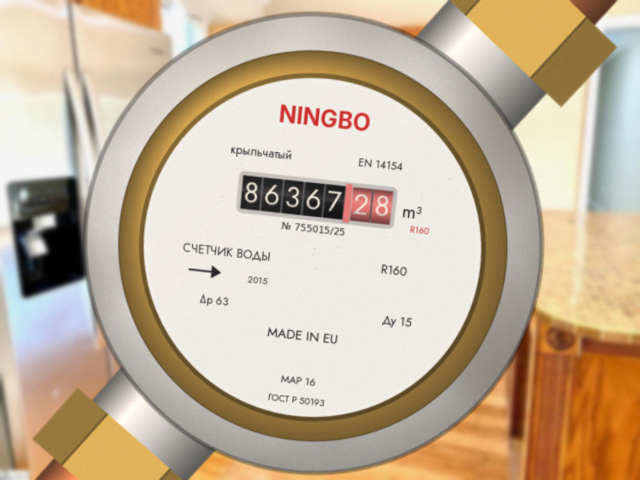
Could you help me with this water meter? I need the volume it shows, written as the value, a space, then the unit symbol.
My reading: 86367.28 m³
